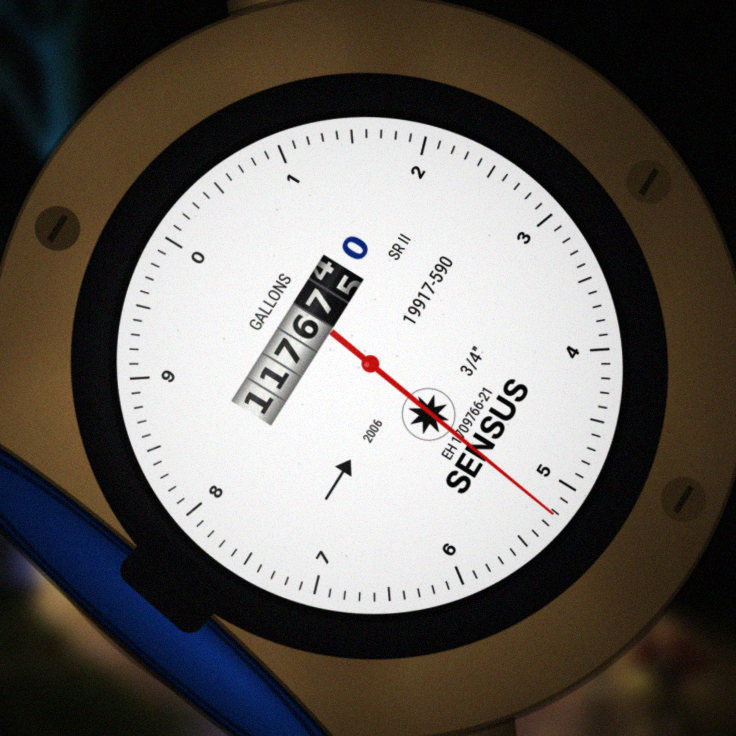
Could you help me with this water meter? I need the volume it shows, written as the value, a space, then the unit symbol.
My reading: 1176745.2 gal
